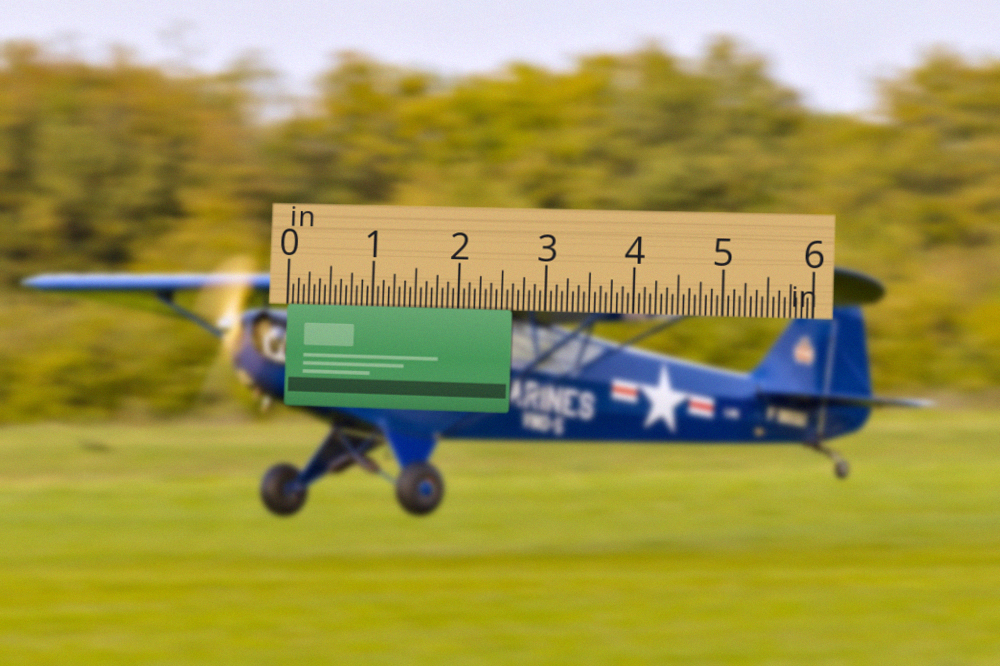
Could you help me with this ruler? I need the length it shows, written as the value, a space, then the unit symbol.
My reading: 2.625 in
